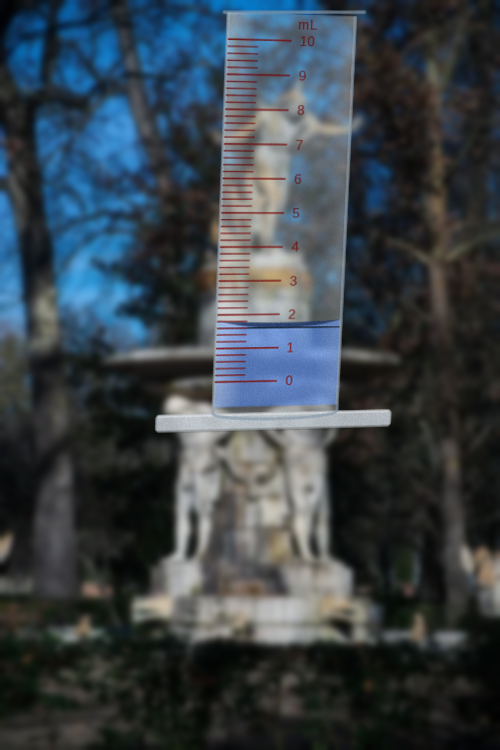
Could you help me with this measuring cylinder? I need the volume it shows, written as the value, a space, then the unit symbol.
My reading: 1.6 mL
